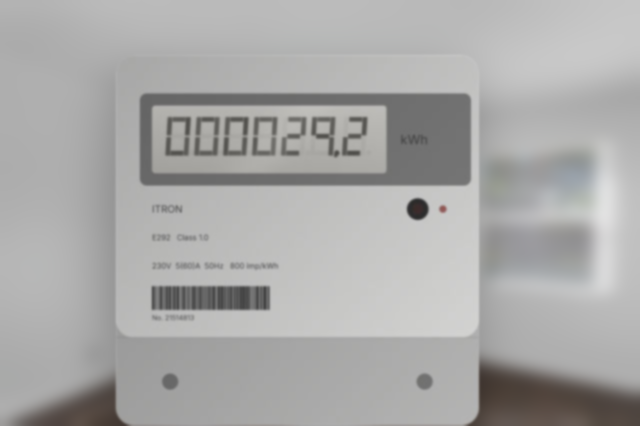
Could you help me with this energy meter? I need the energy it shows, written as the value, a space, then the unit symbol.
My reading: 29.2 kWh
